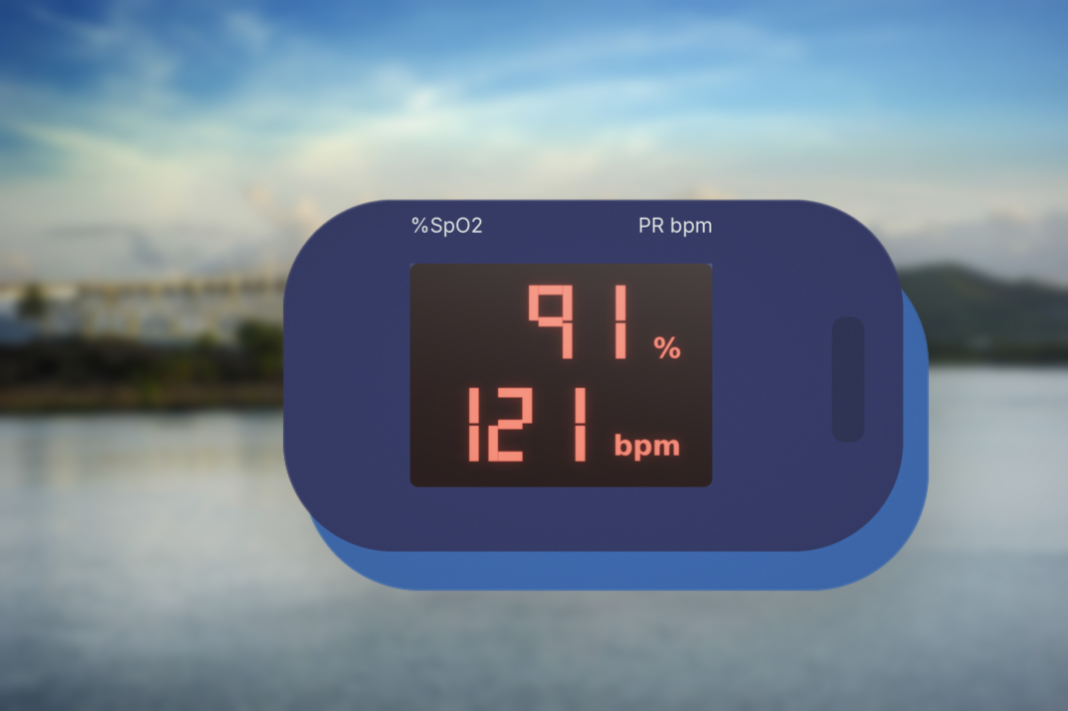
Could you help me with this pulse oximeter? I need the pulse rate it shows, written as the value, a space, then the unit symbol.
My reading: 121 bpm
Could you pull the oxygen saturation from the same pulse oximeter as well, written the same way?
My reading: 91 %
